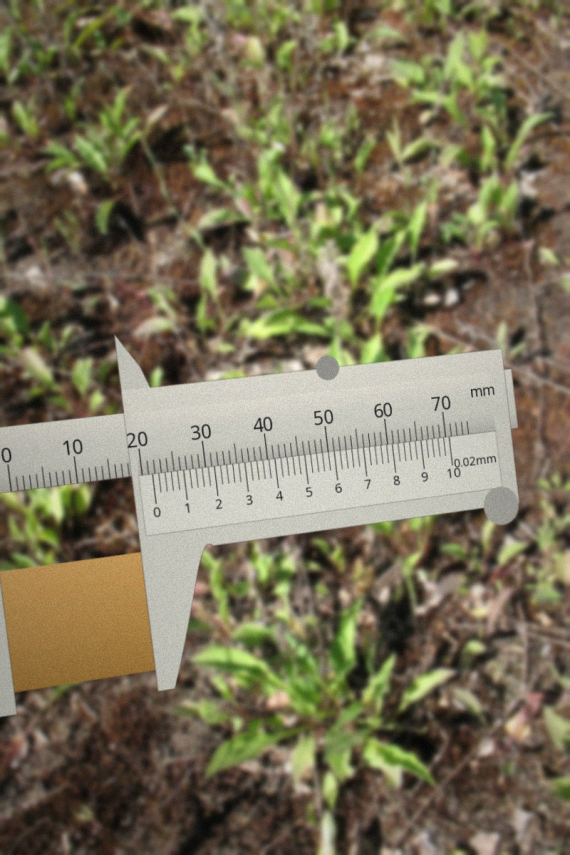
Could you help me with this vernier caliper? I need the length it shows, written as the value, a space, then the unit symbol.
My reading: 21.6 mm
